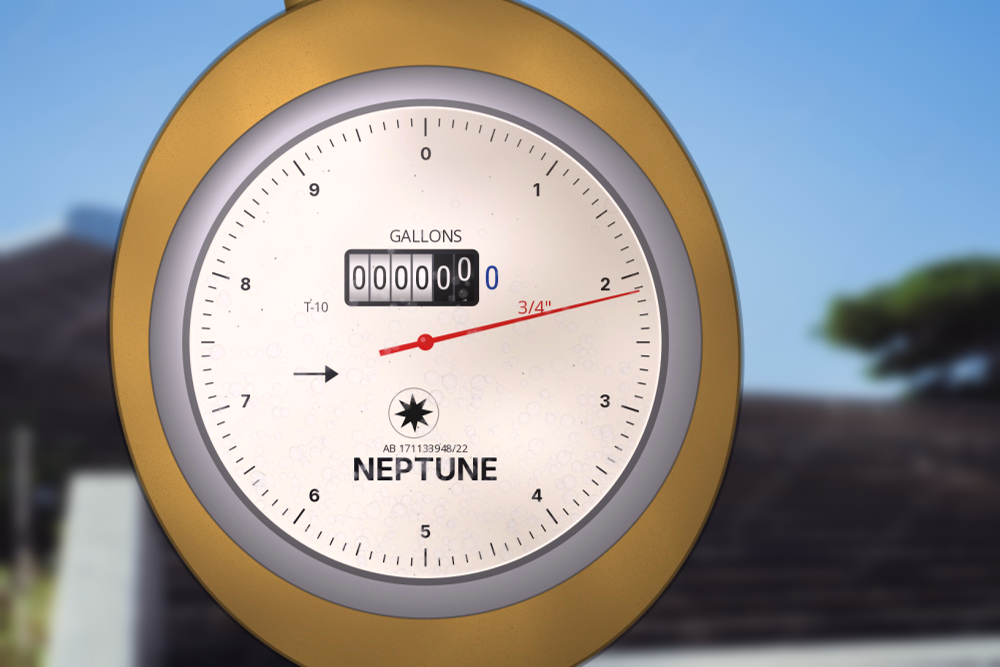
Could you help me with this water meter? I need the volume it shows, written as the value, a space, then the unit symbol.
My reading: 2.1 gal
